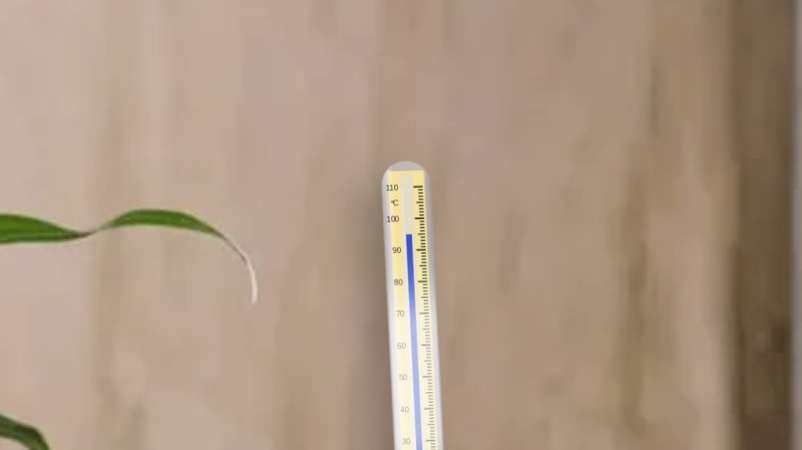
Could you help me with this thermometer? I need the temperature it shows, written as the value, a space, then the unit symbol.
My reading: 95 °C
